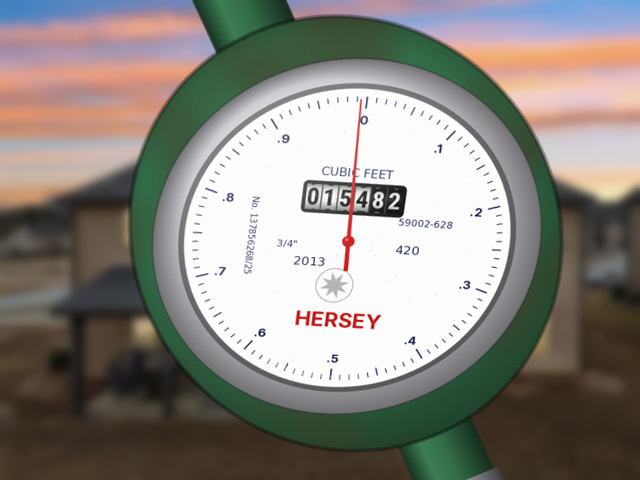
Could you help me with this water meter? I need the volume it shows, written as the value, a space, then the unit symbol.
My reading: 15481.99 ft³
